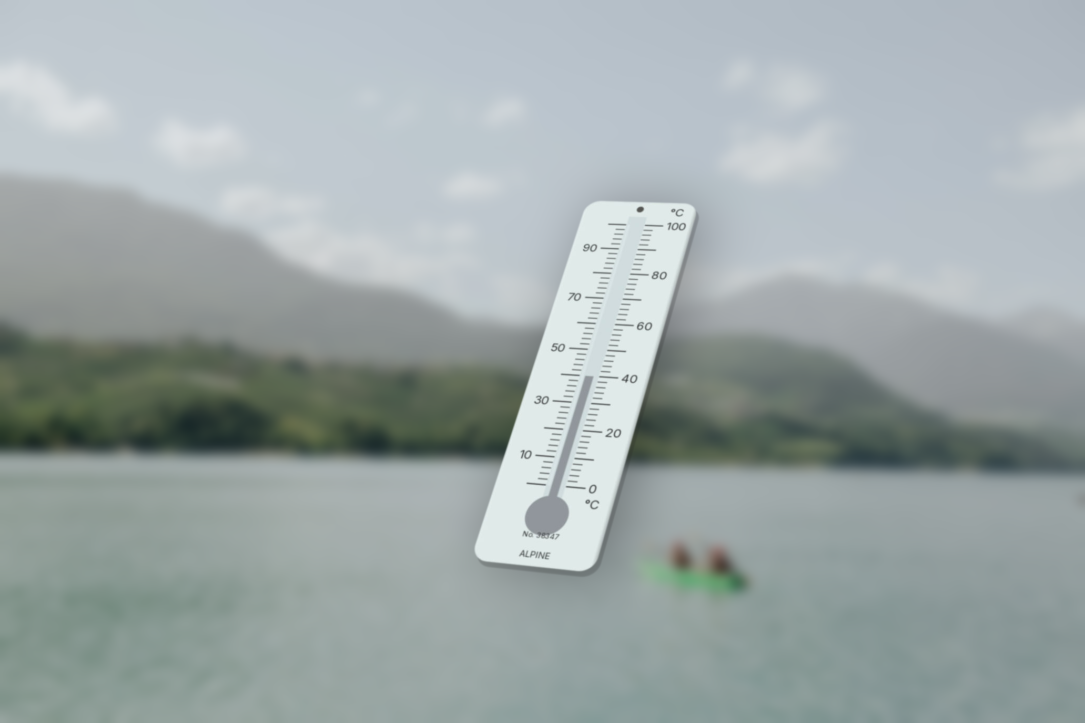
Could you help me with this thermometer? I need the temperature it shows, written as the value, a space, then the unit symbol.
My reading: 40 °C
